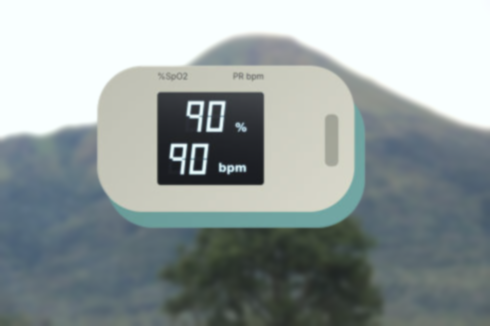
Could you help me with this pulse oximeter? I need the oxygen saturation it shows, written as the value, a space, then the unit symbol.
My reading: 90 %
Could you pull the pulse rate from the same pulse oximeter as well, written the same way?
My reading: 90 bpm
